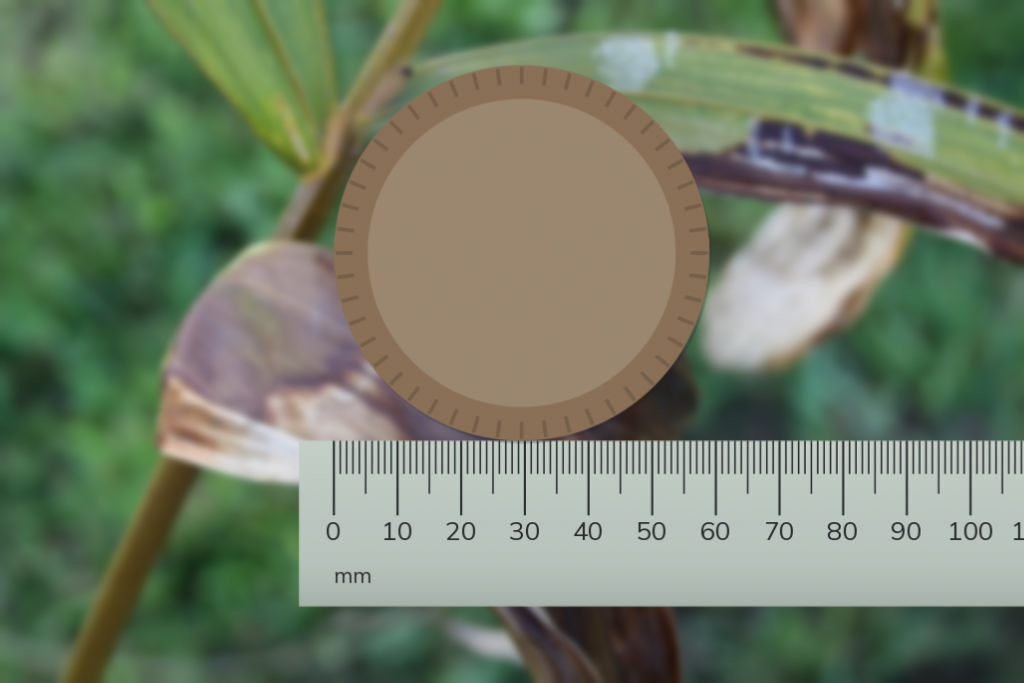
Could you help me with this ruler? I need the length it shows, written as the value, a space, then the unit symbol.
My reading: 59 mm
